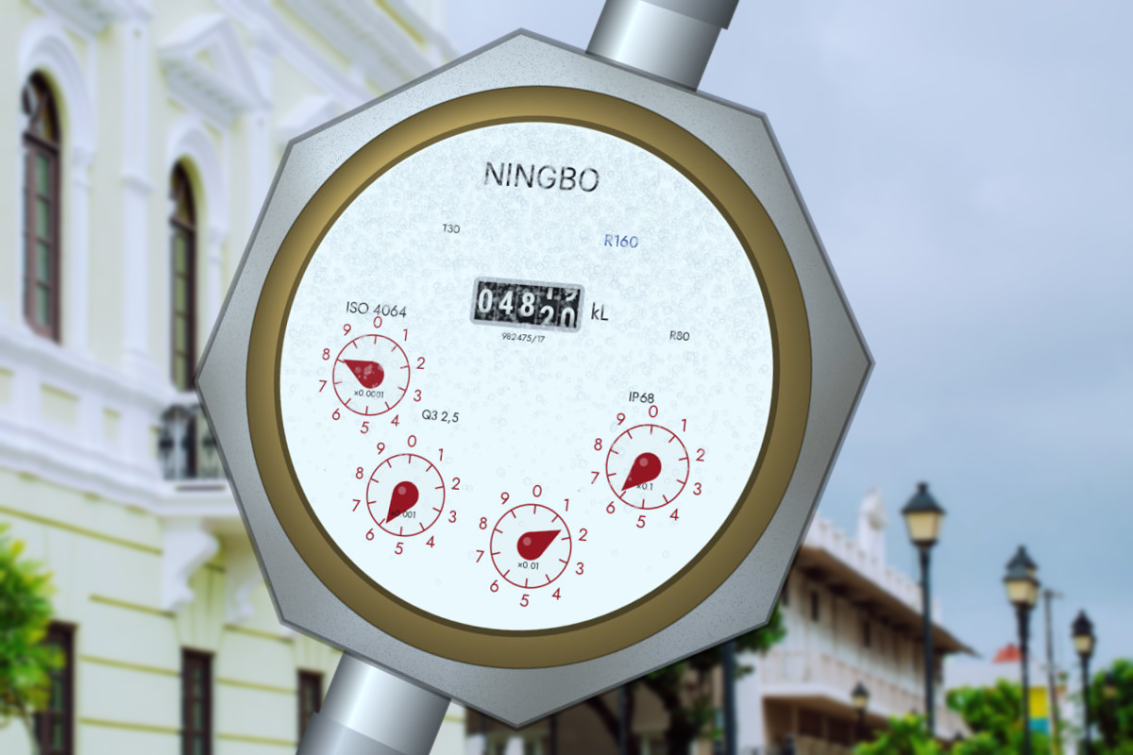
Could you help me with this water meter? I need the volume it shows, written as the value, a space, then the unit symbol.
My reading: 4819.6158 kL
